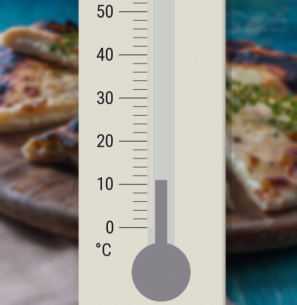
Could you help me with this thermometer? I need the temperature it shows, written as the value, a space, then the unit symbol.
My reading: 11 °C
